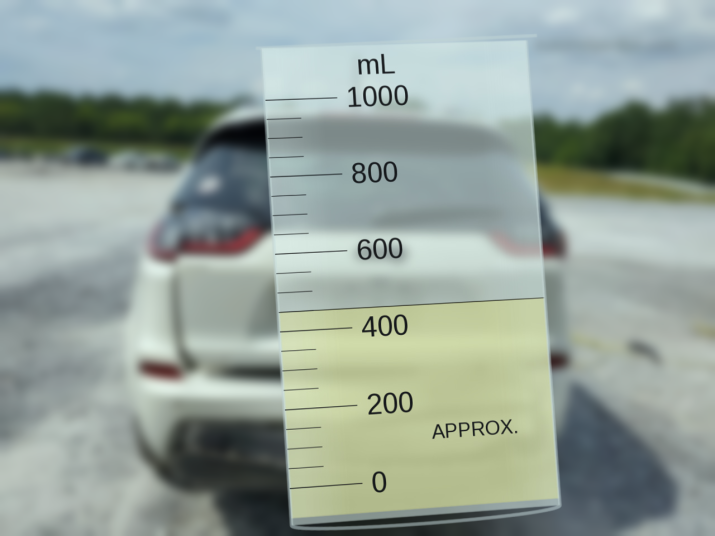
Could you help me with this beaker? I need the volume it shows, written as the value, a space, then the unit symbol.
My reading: 450 mL
